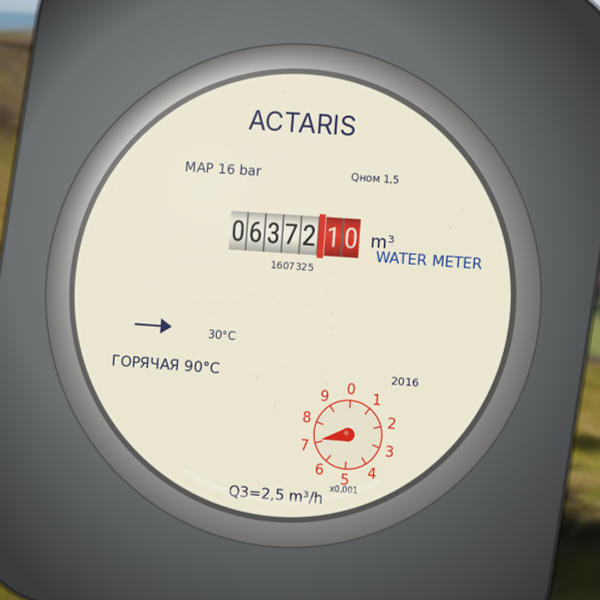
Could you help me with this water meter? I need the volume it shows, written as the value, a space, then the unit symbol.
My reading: 6372.107 m³
